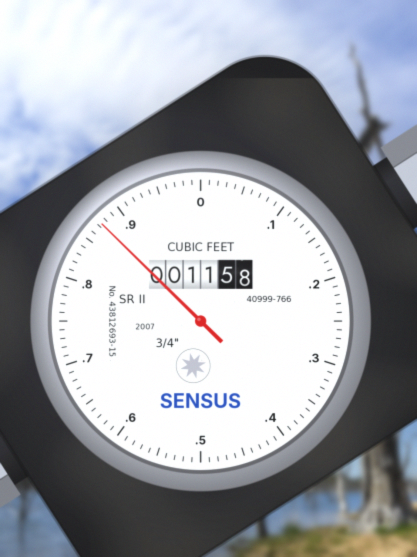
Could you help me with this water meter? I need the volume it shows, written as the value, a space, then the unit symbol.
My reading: 1157.87 ft³
